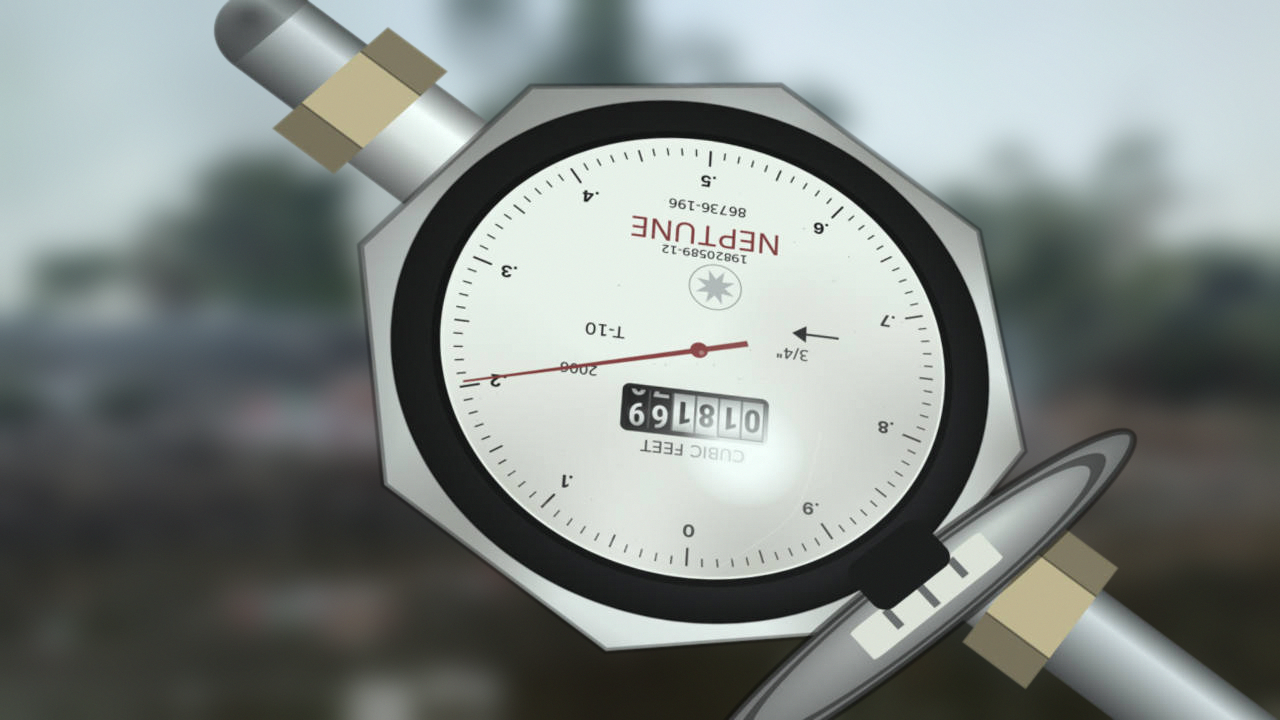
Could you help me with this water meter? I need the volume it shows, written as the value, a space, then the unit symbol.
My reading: 18169.20 ft³
